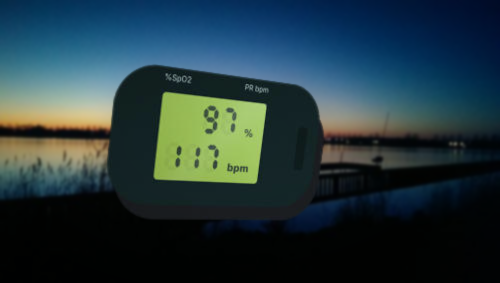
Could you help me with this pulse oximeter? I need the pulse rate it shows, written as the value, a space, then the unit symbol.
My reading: 117 bpm
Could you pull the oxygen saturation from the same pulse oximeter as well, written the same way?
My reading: 97 %
